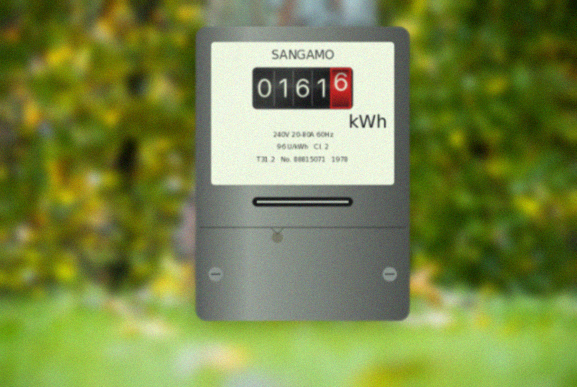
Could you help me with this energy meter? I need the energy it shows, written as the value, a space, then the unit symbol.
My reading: 161.6 kWh
